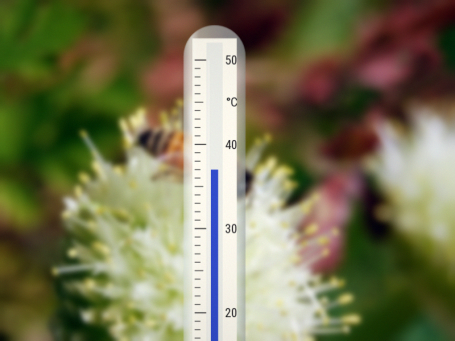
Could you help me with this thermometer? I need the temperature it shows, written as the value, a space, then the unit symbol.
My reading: 37 °C
